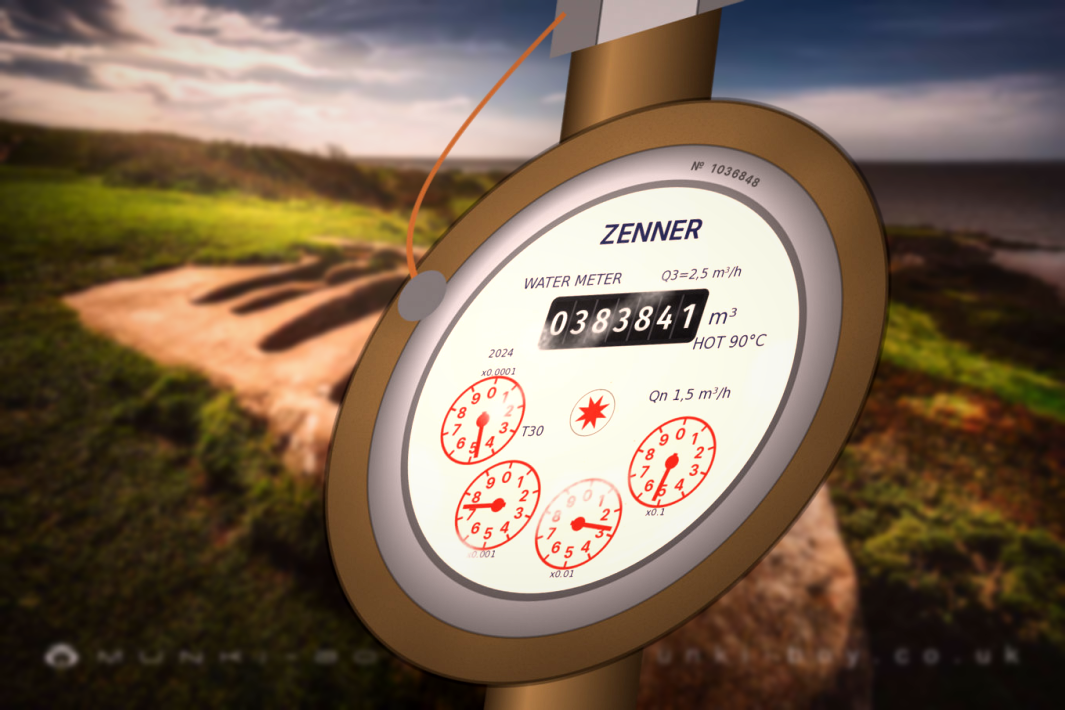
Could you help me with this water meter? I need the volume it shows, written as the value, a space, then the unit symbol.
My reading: 383841.5274 m³
